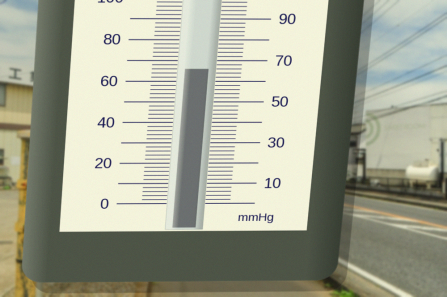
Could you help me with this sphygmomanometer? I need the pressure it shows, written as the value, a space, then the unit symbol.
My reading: 66 mmHg
